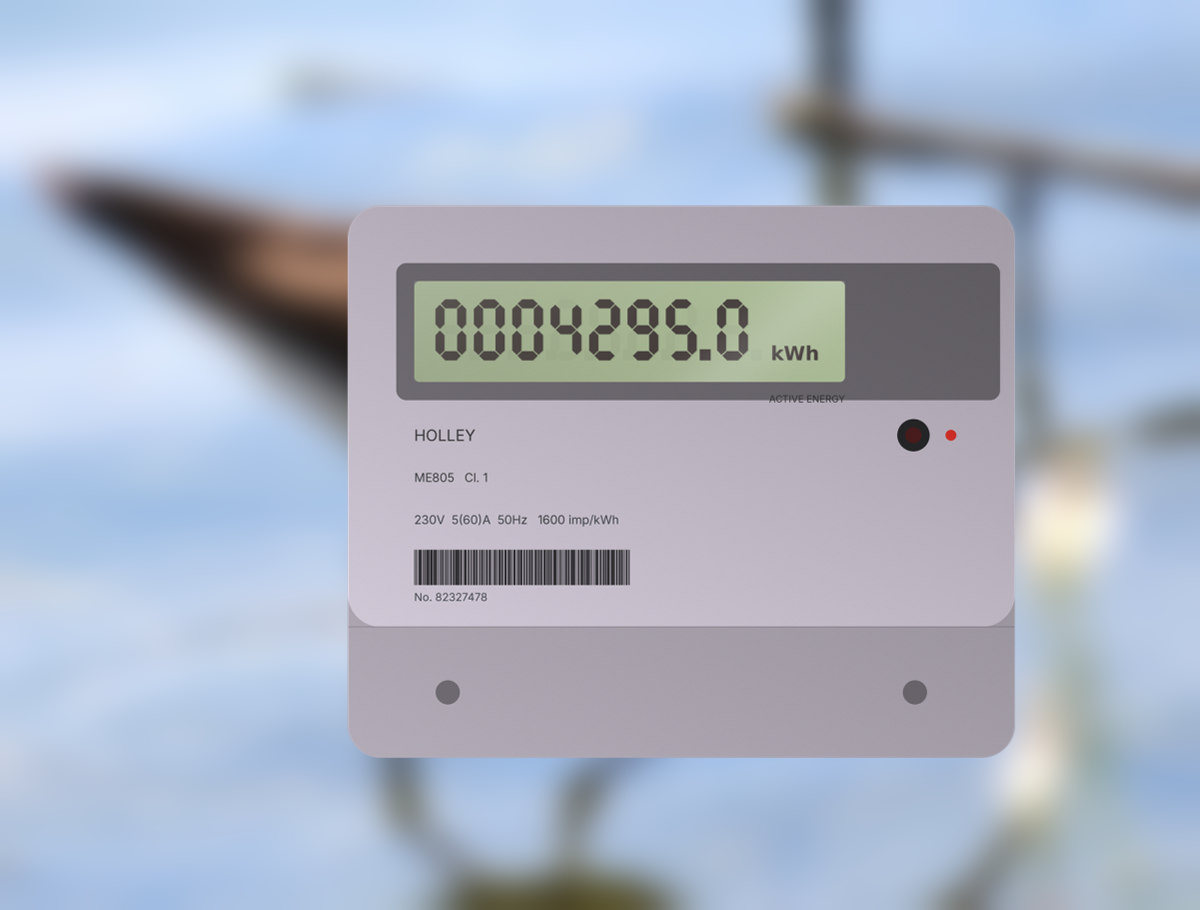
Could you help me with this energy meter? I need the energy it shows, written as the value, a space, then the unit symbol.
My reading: 4295.0 kWh
